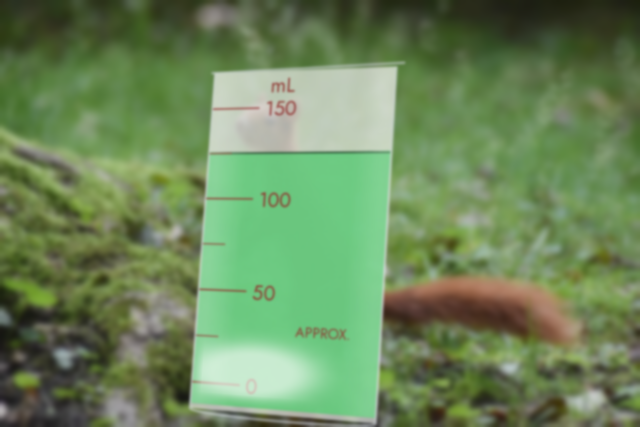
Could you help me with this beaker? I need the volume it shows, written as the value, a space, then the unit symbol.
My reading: 125 mL
